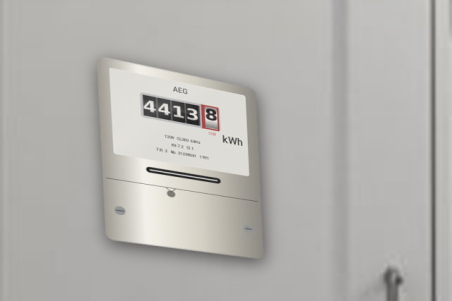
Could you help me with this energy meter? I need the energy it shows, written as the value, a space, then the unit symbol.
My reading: 4413.8 kWh
